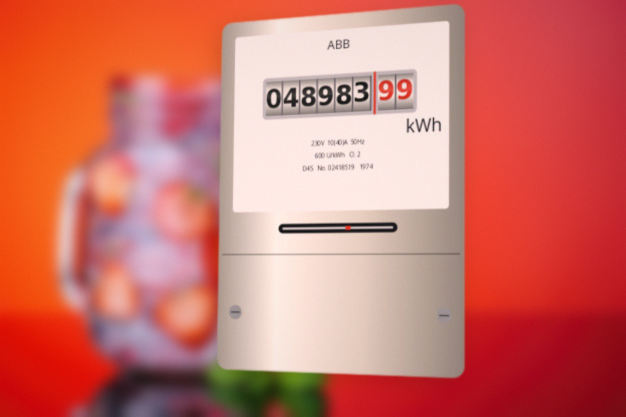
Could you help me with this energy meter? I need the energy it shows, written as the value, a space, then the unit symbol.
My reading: 48983.99 kWh
